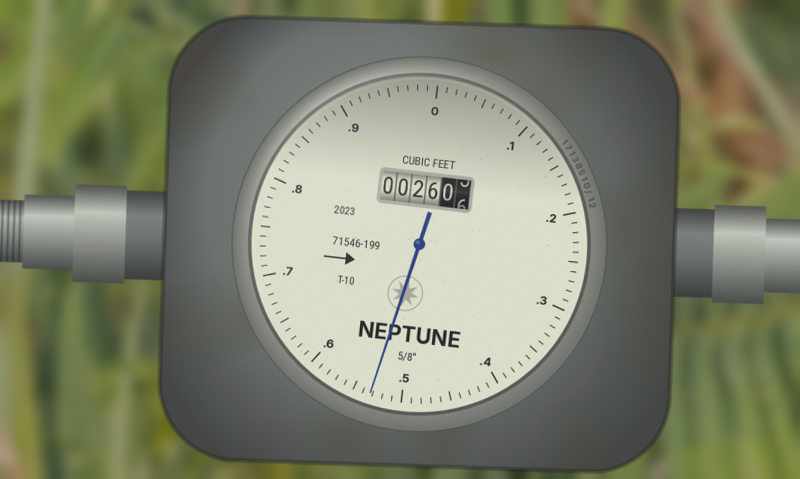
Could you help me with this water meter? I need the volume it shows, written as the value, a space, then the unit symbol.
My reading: 2605.53 ft³
